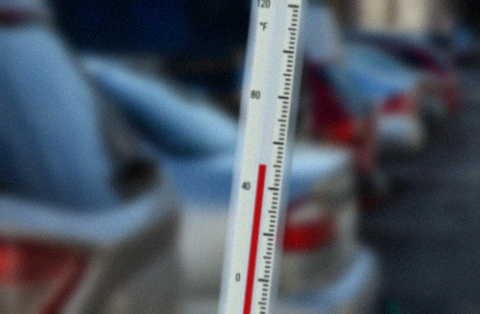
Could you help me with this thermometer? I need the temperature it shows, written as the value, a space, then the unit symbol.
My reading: 50 °F
